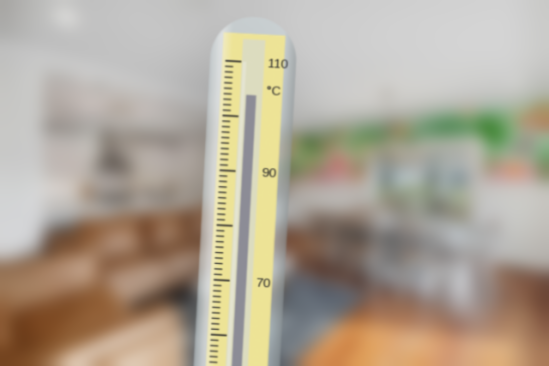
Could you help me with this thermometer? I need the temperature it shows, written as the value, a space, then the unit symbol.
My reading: 104 °C
